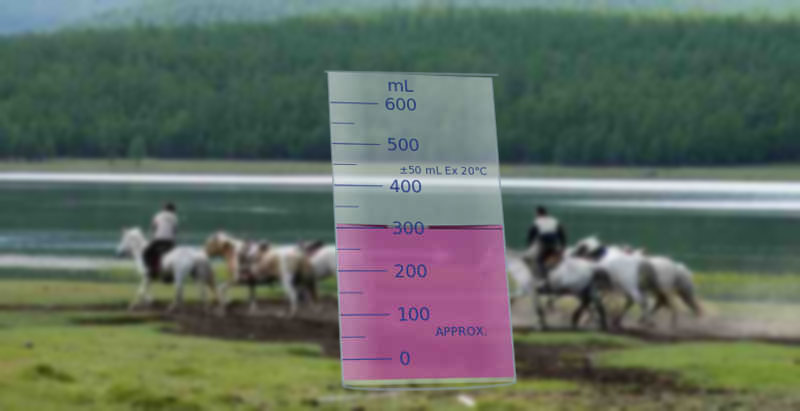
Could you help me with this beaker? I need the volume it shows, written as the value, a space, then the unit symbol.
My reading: 300 mL
